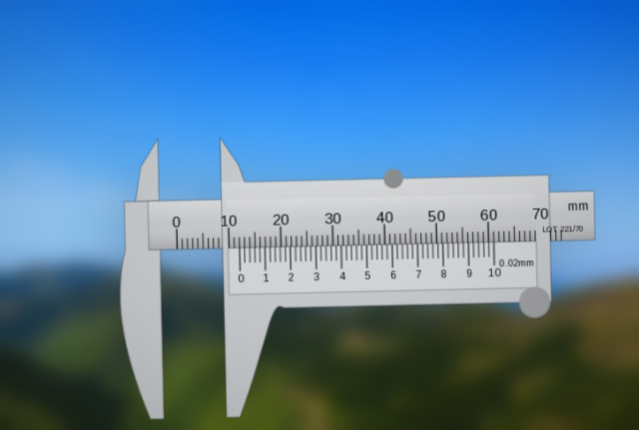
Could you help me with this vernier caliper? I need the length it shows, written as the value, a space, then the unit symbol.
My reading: 12.0 mm
